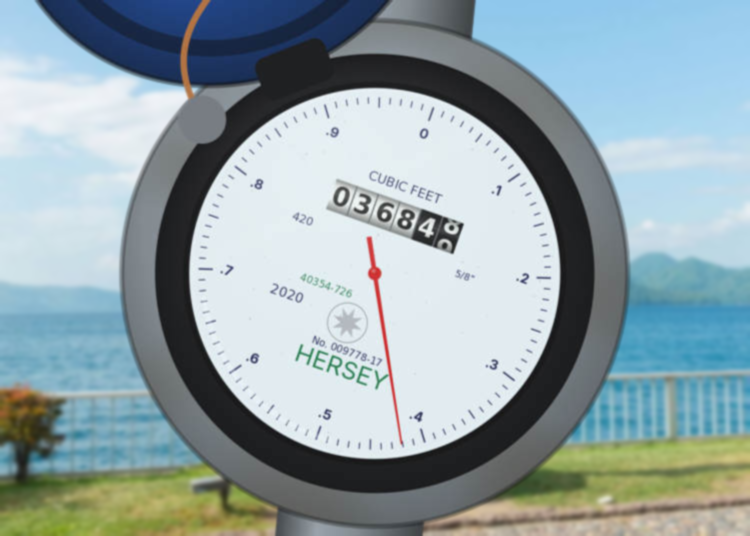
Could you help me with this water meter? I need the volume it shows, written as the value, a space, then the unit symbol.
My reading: 36848.42 ft³
